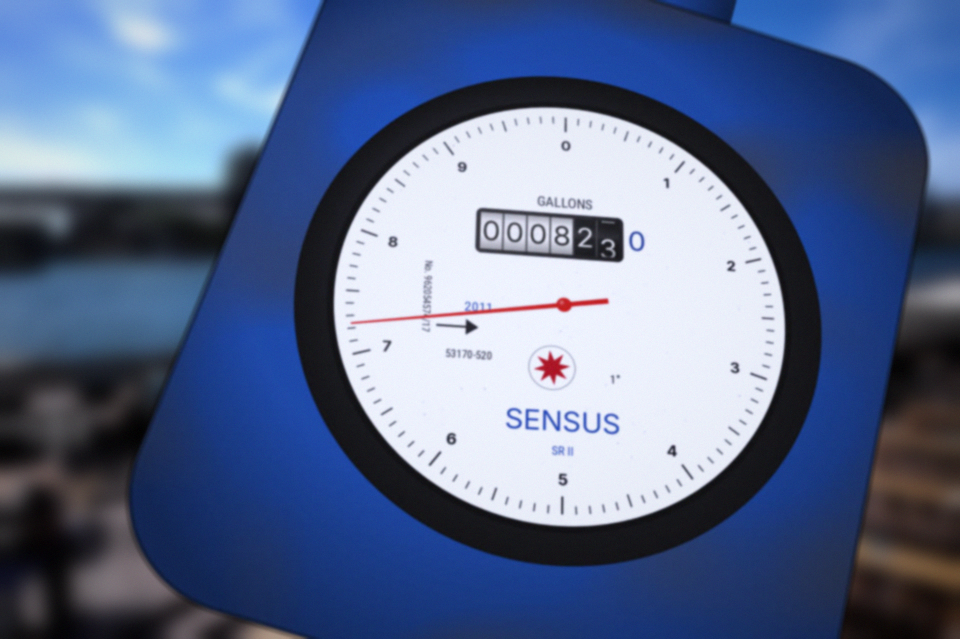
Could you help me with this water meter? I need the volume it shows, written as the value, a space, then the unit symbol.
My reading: 8227.2 gal
